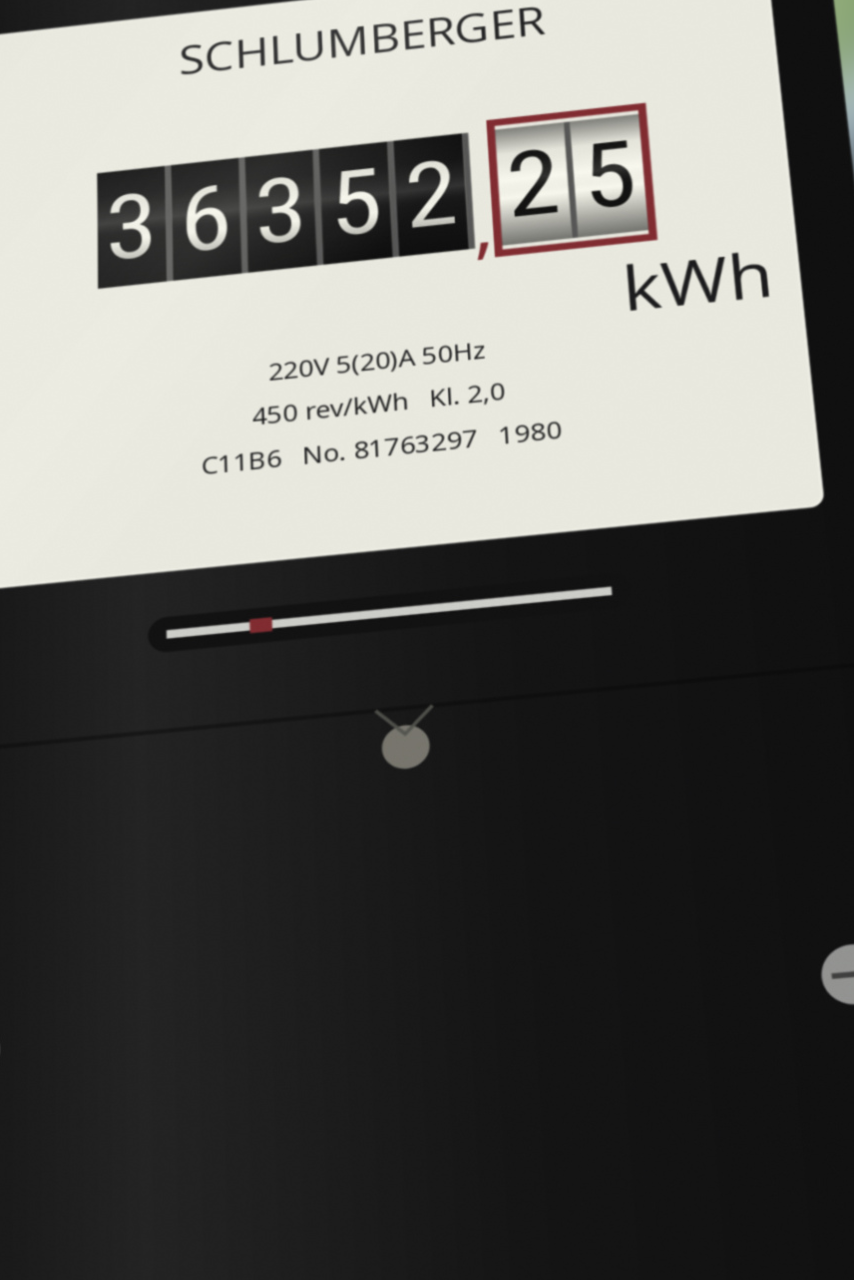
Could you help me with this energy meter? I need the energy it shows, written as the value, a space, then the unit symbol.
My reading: 36352.25 kWh
